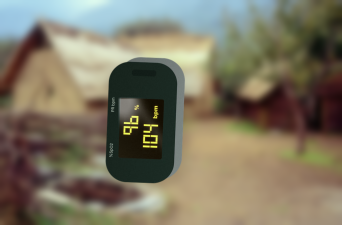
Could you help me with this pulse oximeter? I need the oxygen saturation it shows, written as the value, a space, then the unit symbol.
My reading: 96 %
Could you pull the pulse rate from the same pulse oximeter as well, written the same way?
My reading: 104 bpm
